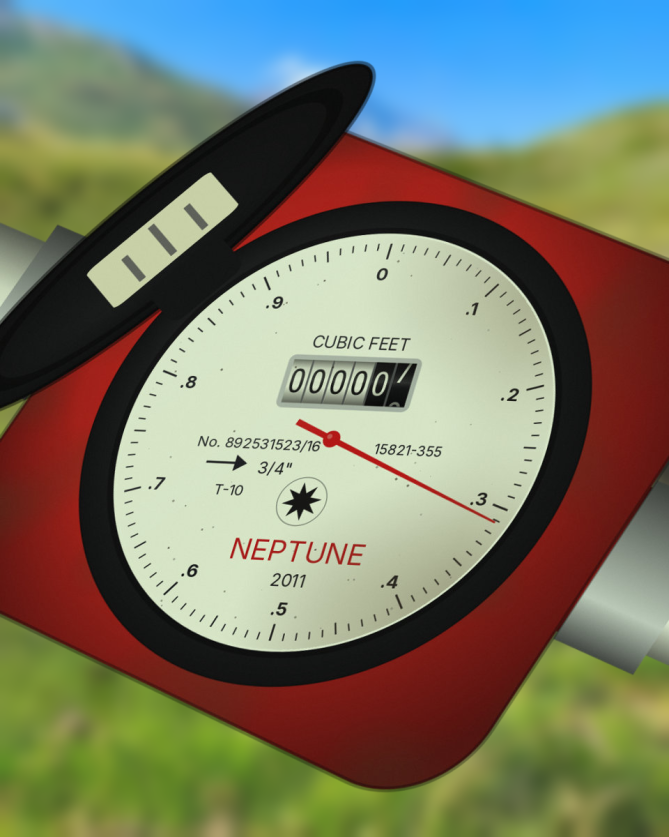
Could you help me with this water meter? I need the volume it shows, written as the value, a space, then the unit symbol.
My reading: 7.31 ft³
